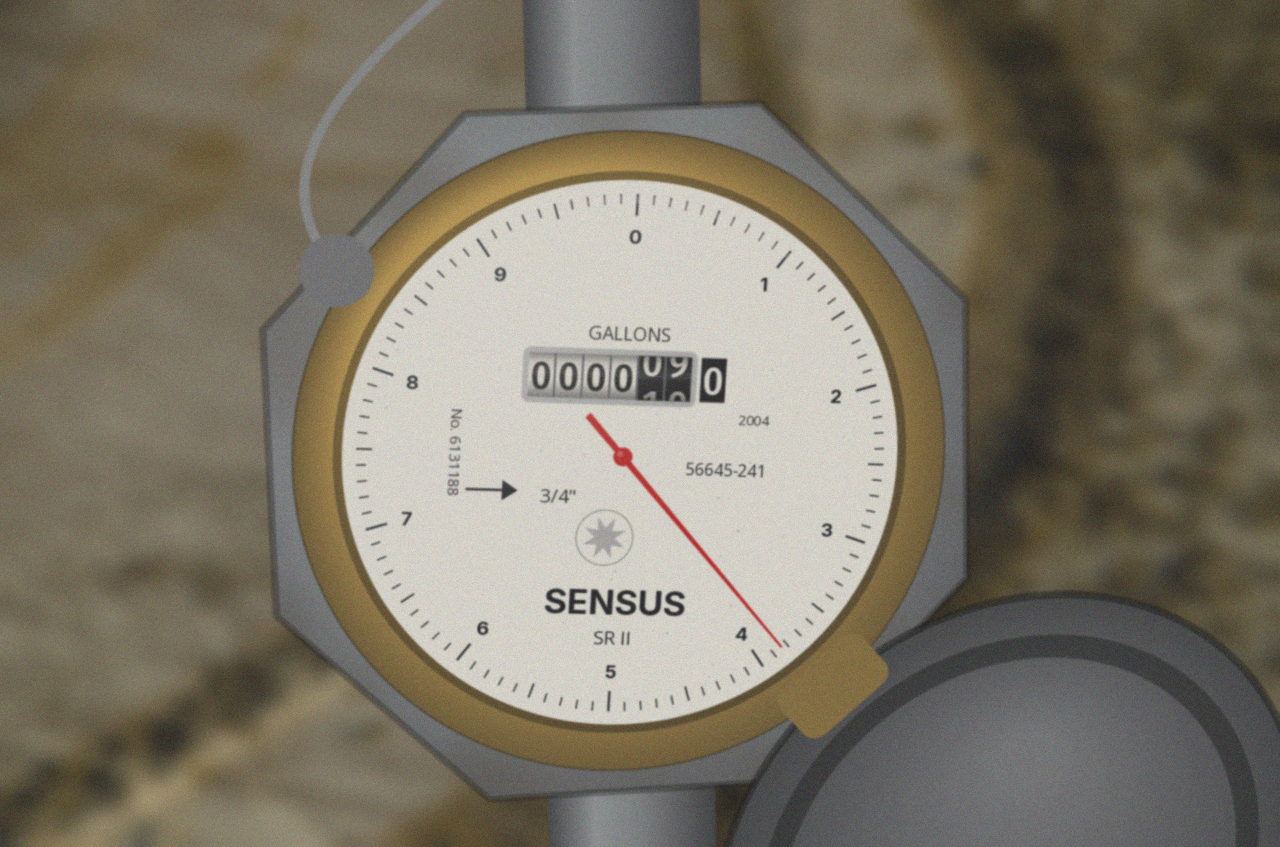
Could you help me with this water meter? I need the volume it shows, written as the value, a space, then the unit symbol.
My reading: 93.8 gal
